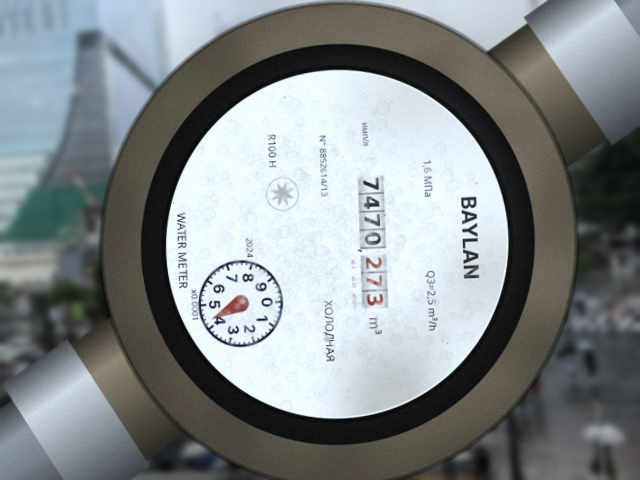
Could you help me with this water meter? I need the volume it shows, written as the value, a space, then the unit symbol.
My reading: 7470.2734 m³
